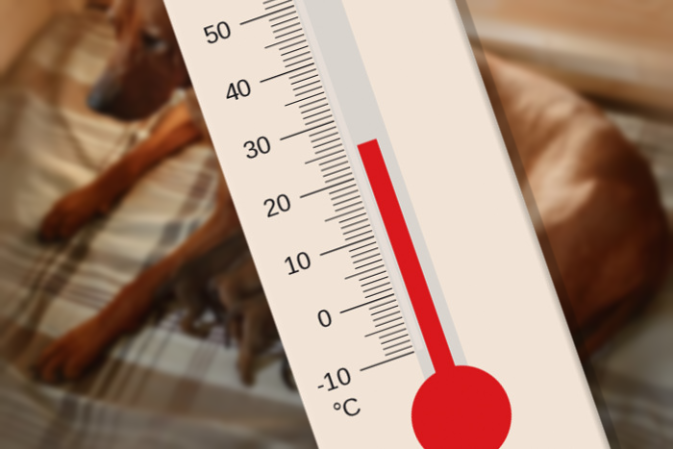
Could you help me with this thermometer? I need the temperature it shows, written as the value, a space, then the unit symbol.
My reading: 25 °C
